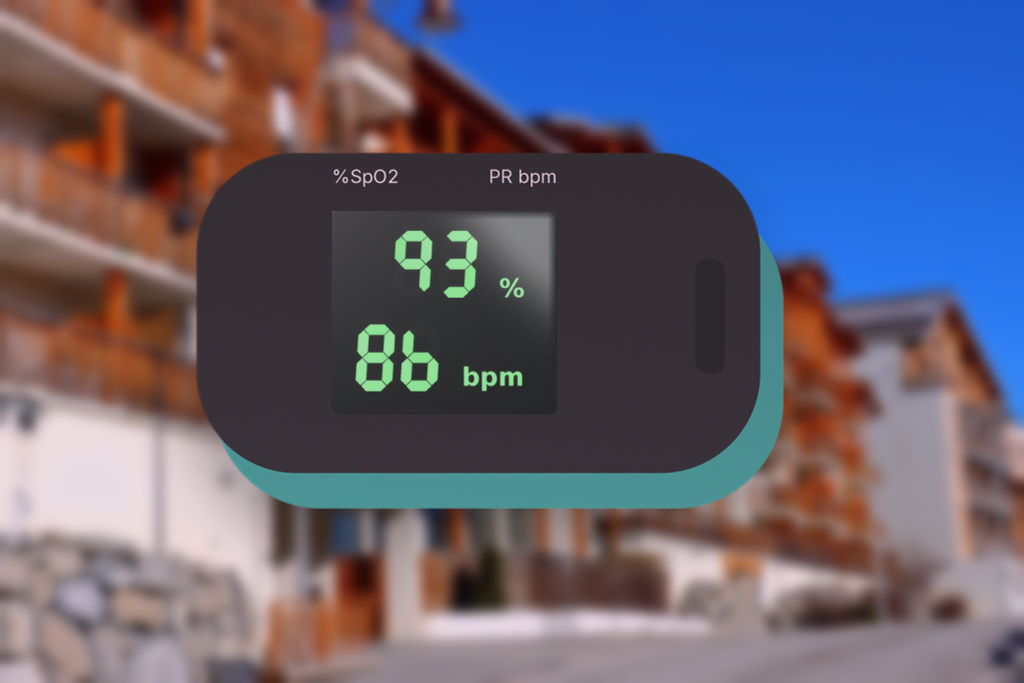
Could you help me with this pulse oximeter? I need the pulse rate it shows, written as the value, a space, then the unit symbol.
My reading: 86 bpm
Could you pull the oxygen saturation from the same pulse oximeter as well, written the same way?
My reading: 93 %
